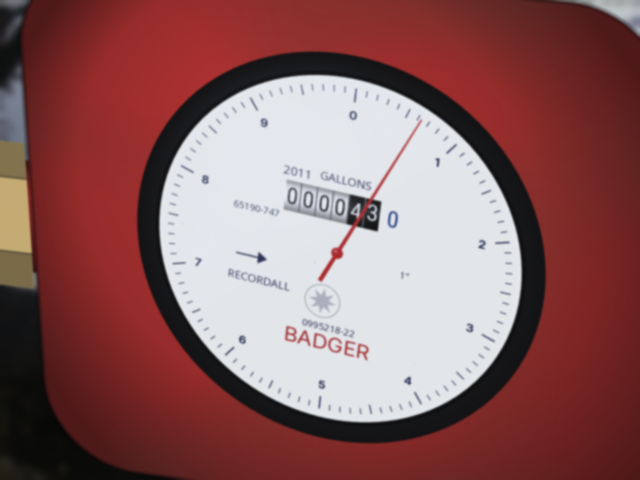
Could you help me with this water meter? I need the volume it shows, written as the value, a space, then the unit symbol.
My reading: 430.6 gal
